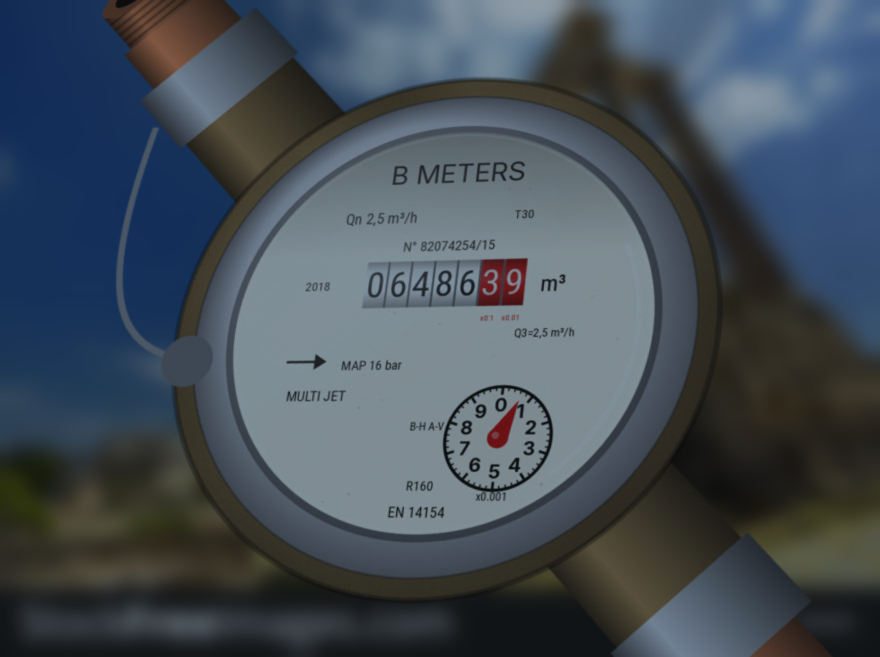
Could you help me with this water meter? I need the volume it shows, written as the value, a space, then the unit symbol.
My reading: 6486.390 m³
